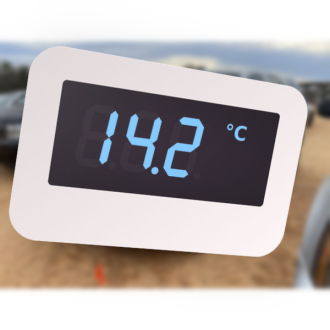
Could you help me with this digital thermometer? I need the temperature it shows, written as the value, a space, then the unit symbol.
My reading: 14.2 °C
